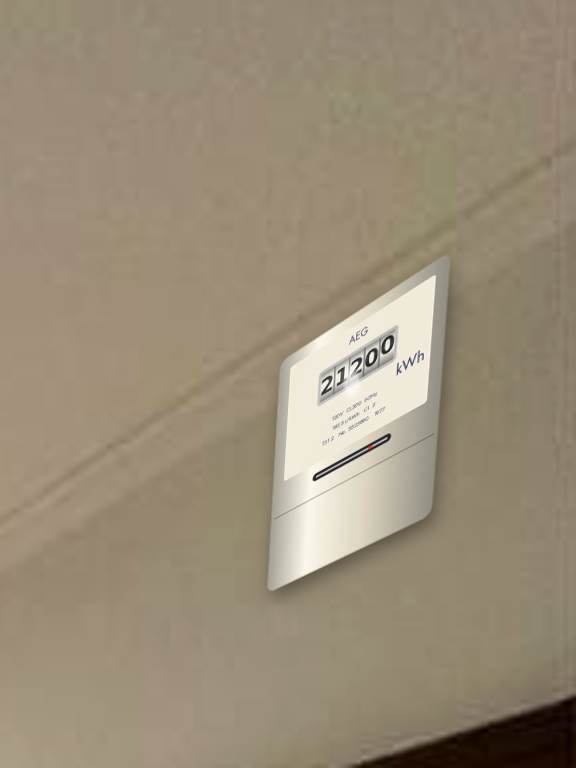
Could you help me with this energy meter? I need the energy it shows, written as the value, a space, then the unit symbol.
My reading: 21200 kWh
